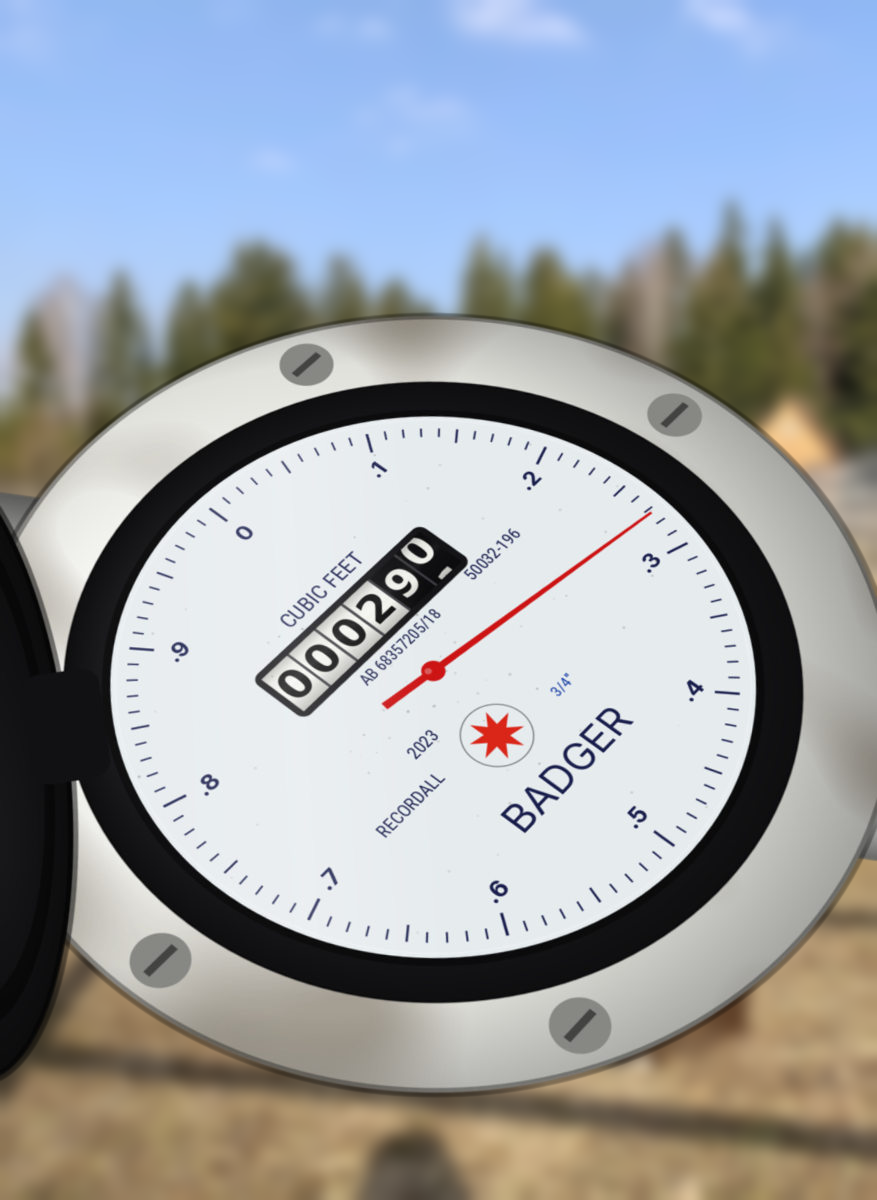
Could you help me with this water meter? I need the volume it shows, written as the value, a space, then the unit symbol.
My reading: 290.27 ft³
